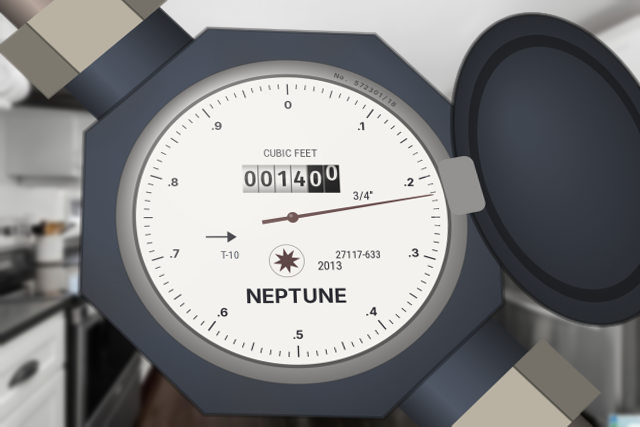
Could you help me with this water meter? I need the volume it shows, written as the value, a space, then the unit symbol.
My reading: 1400.22 ft³
